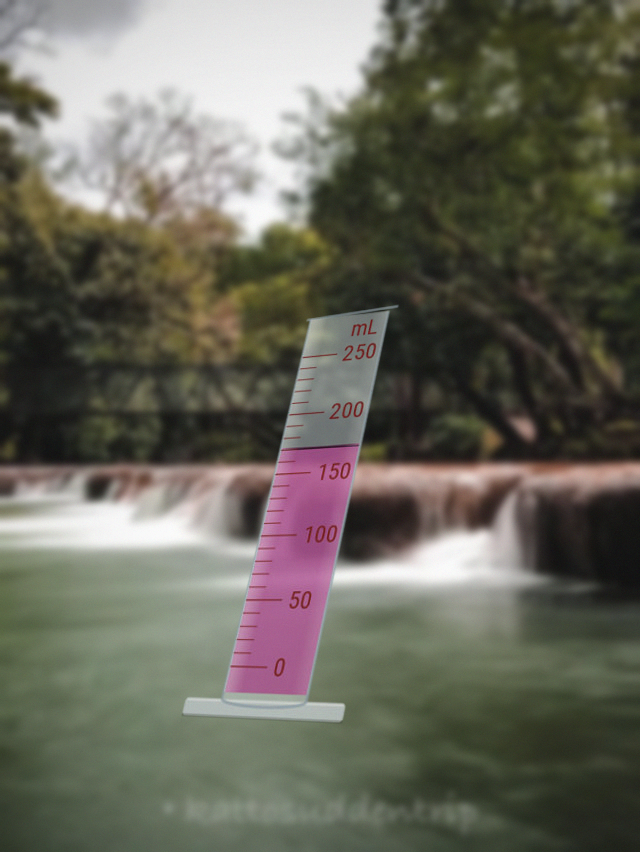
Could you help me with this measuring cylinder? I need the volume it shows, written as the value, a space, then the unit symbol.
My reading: 170 mL
